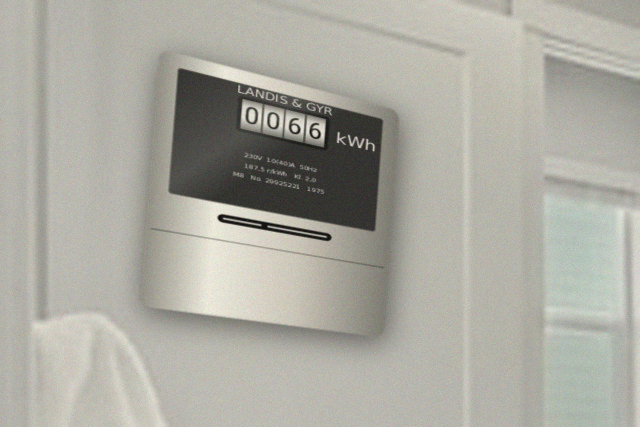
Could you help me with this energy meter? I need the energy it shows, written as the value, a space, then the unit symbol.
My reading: 66 kWh
